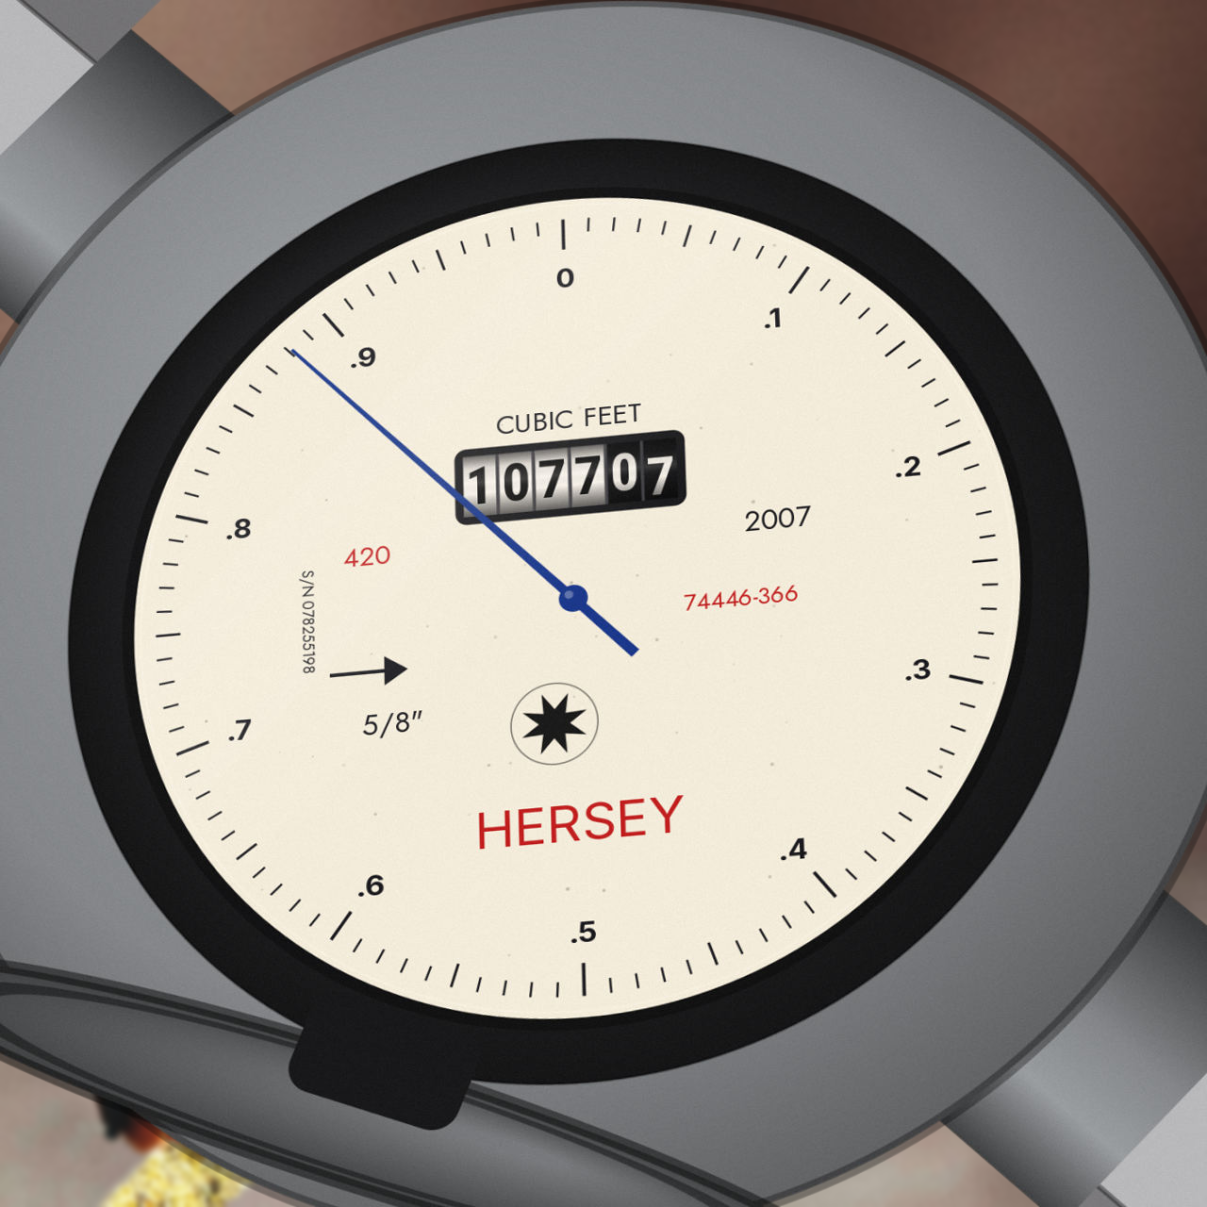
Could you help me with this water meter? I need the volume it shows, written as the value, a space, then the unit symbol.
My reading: 107706.88 ft³
